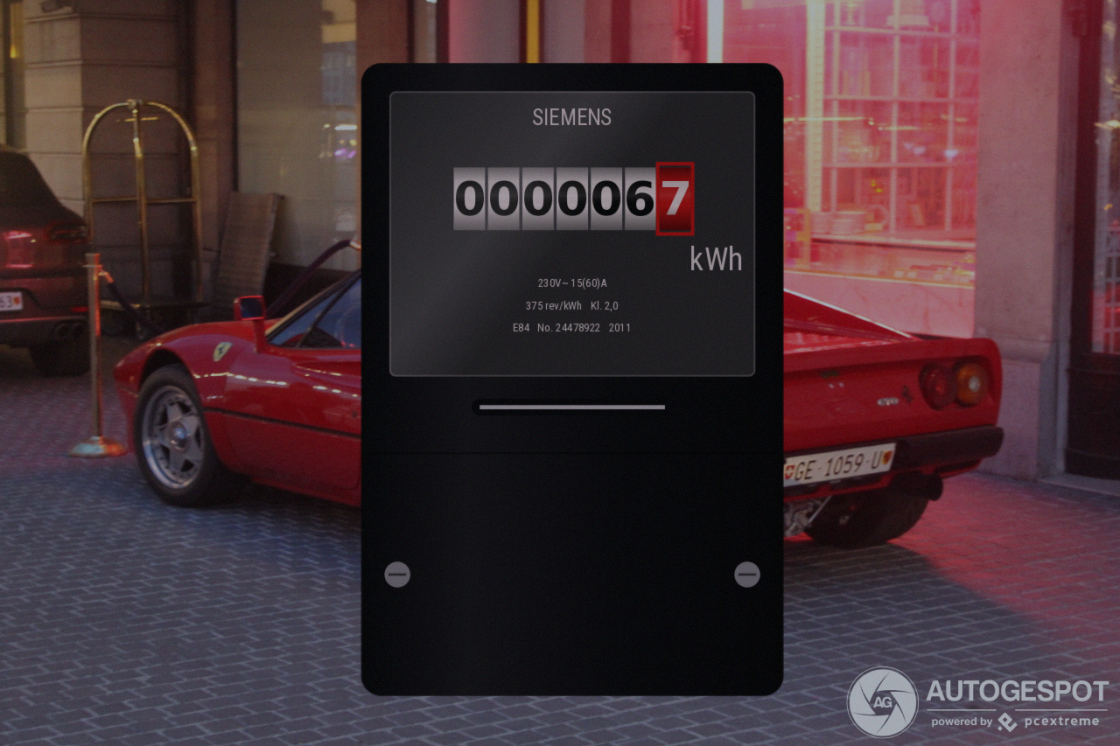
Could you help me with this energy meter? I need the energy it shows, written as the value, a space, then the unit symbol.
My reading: 6.7 kWh
